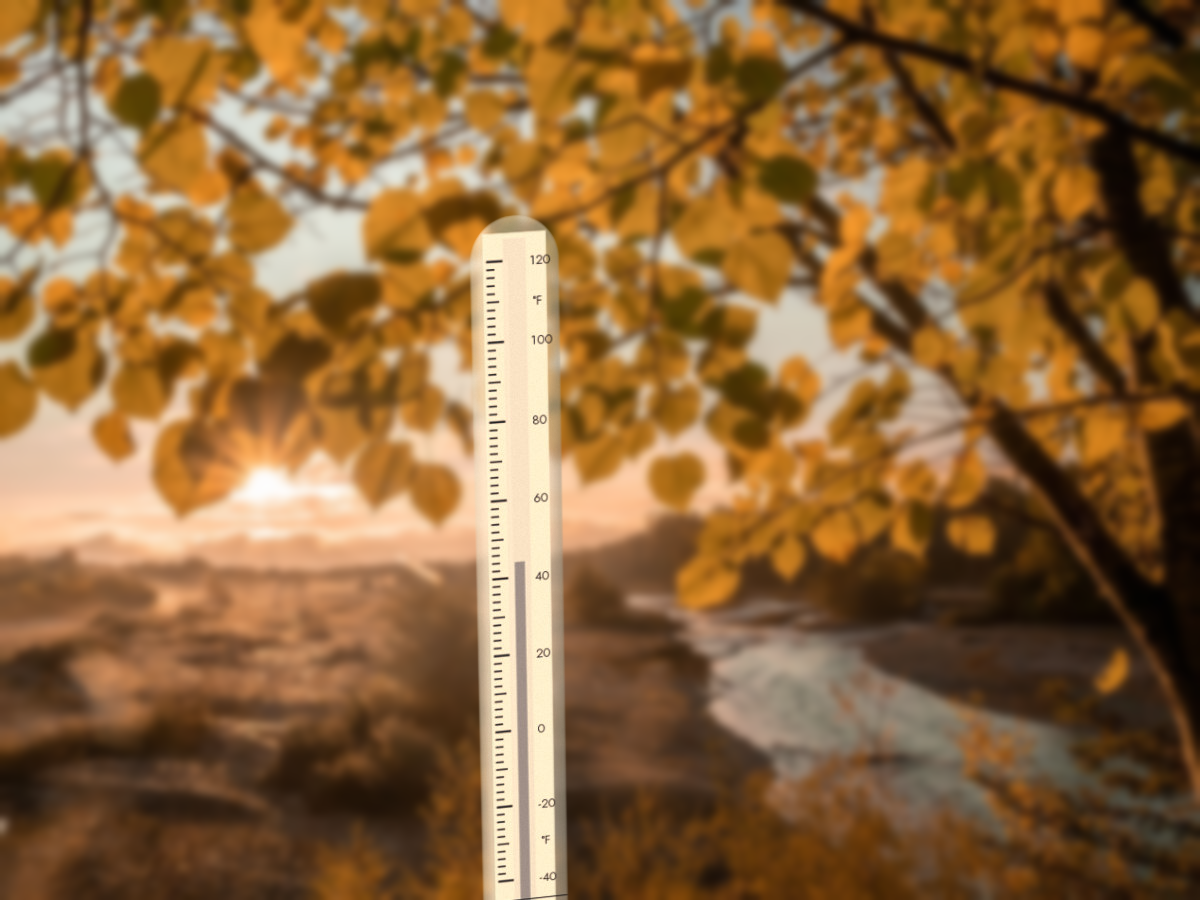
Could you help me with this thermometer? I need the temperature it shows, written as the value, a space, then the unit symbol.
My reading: 44 °F
